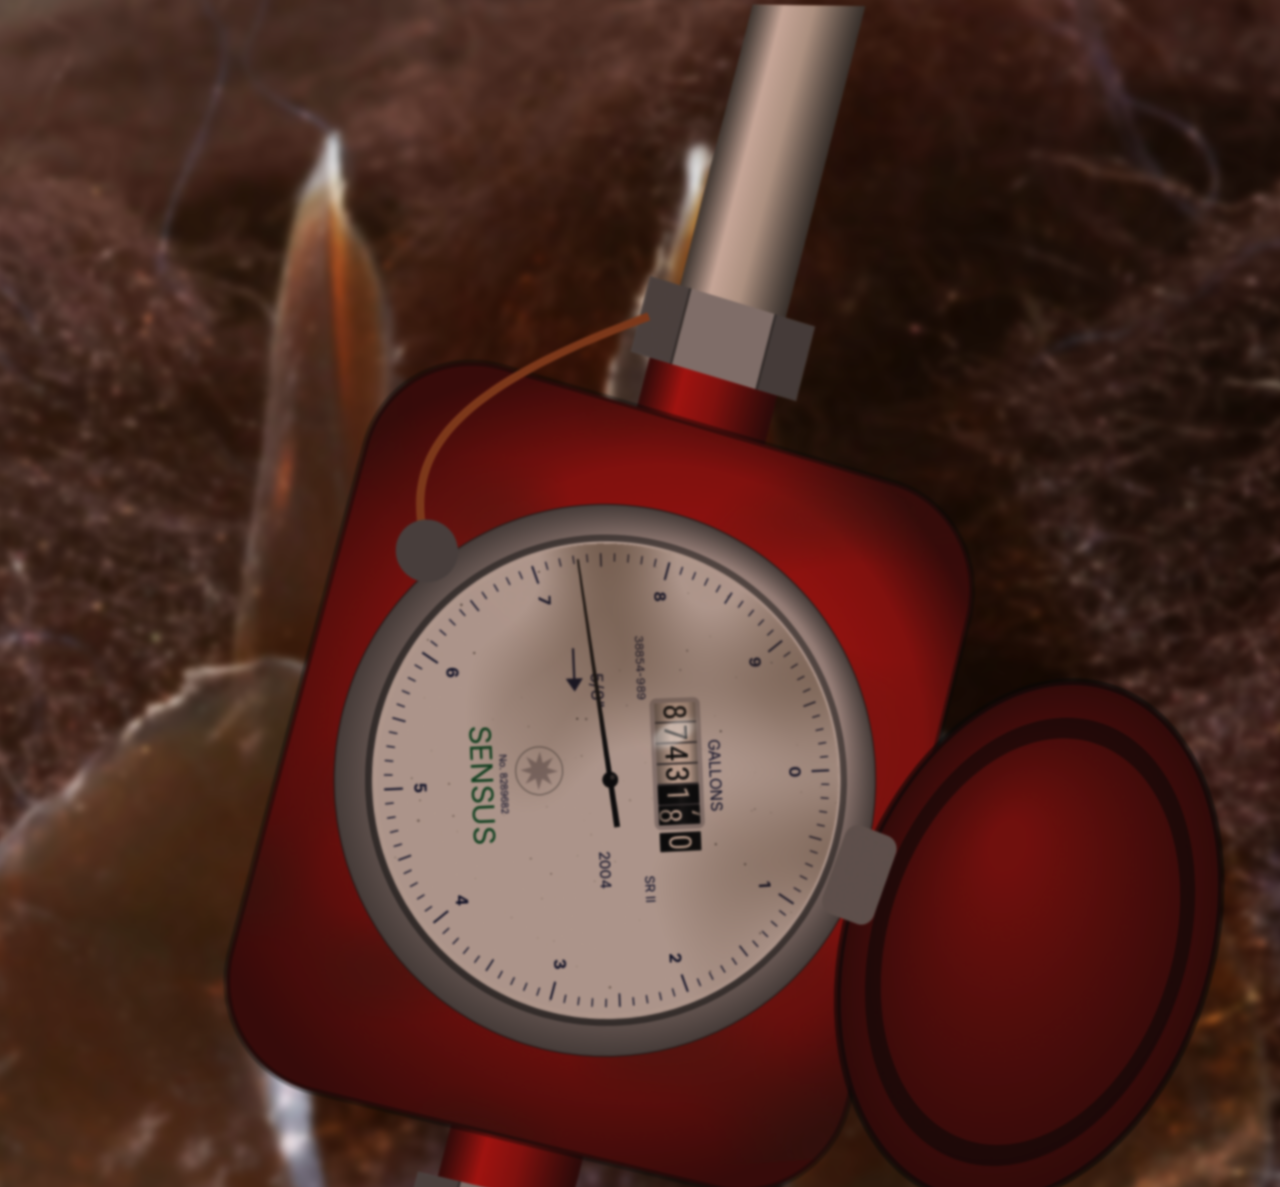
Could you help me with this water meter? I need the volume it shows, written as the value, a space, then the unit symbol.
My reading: 8743177.3 gal
